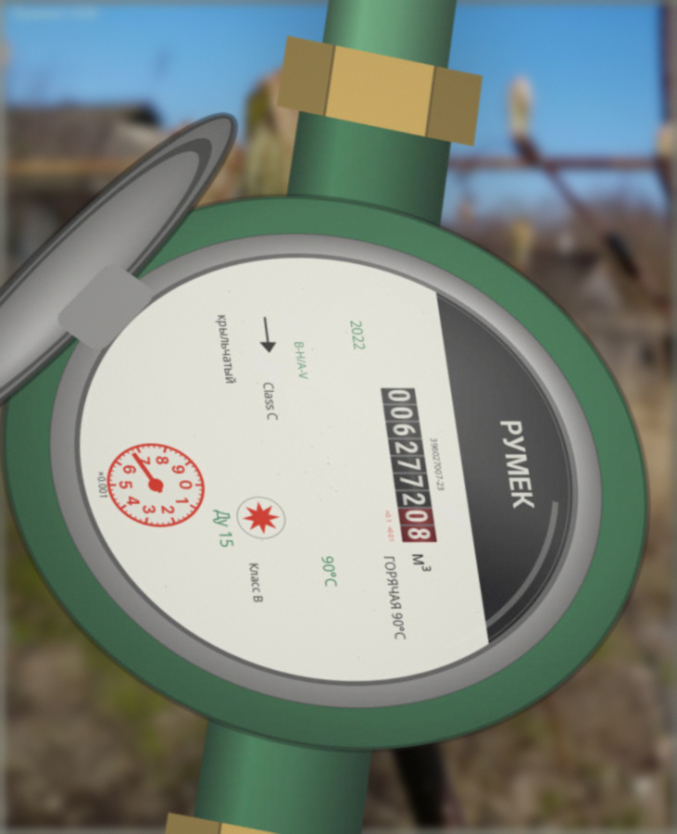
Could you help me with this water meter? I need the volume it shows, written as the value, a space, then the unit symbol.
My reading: 62772.086 m³
